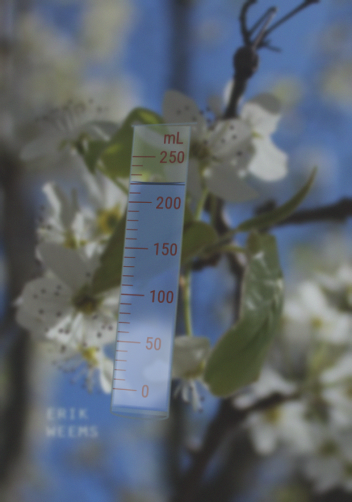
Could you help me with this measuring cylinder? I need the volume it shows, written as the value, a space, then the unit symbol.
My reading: 220 mL
